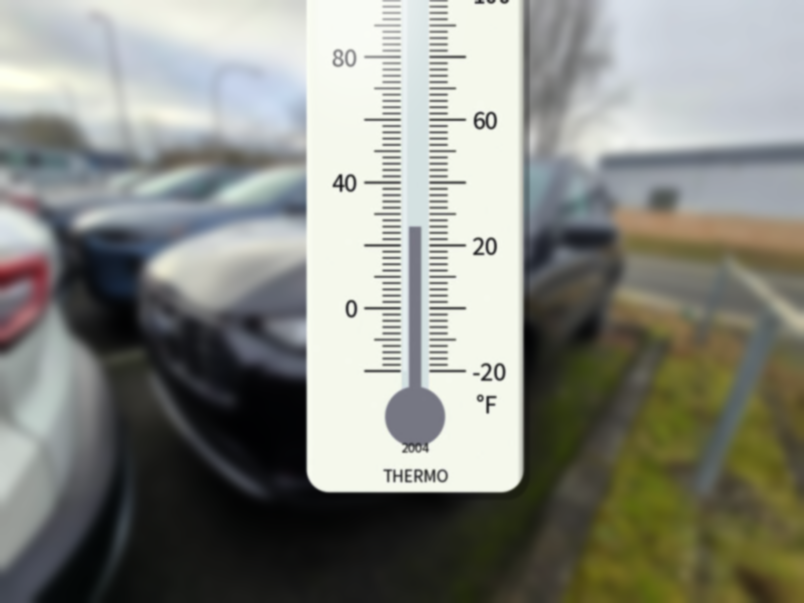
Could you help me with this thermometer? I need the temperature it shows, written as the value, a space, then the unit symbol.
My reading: 26 °F
